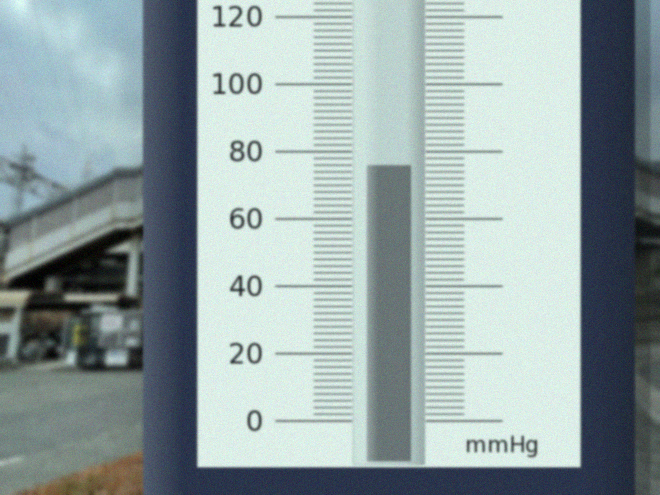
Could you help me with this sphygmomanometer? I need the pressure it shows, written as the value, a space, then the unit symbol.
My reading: 76 mmHg
